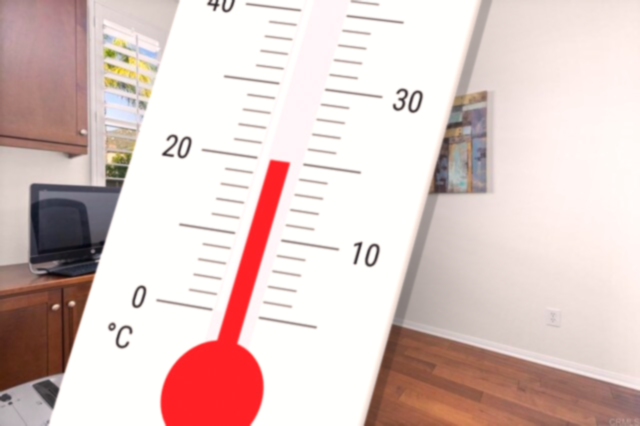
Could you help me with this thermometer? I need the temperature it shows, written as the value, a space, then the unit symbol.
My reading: 20 °C
